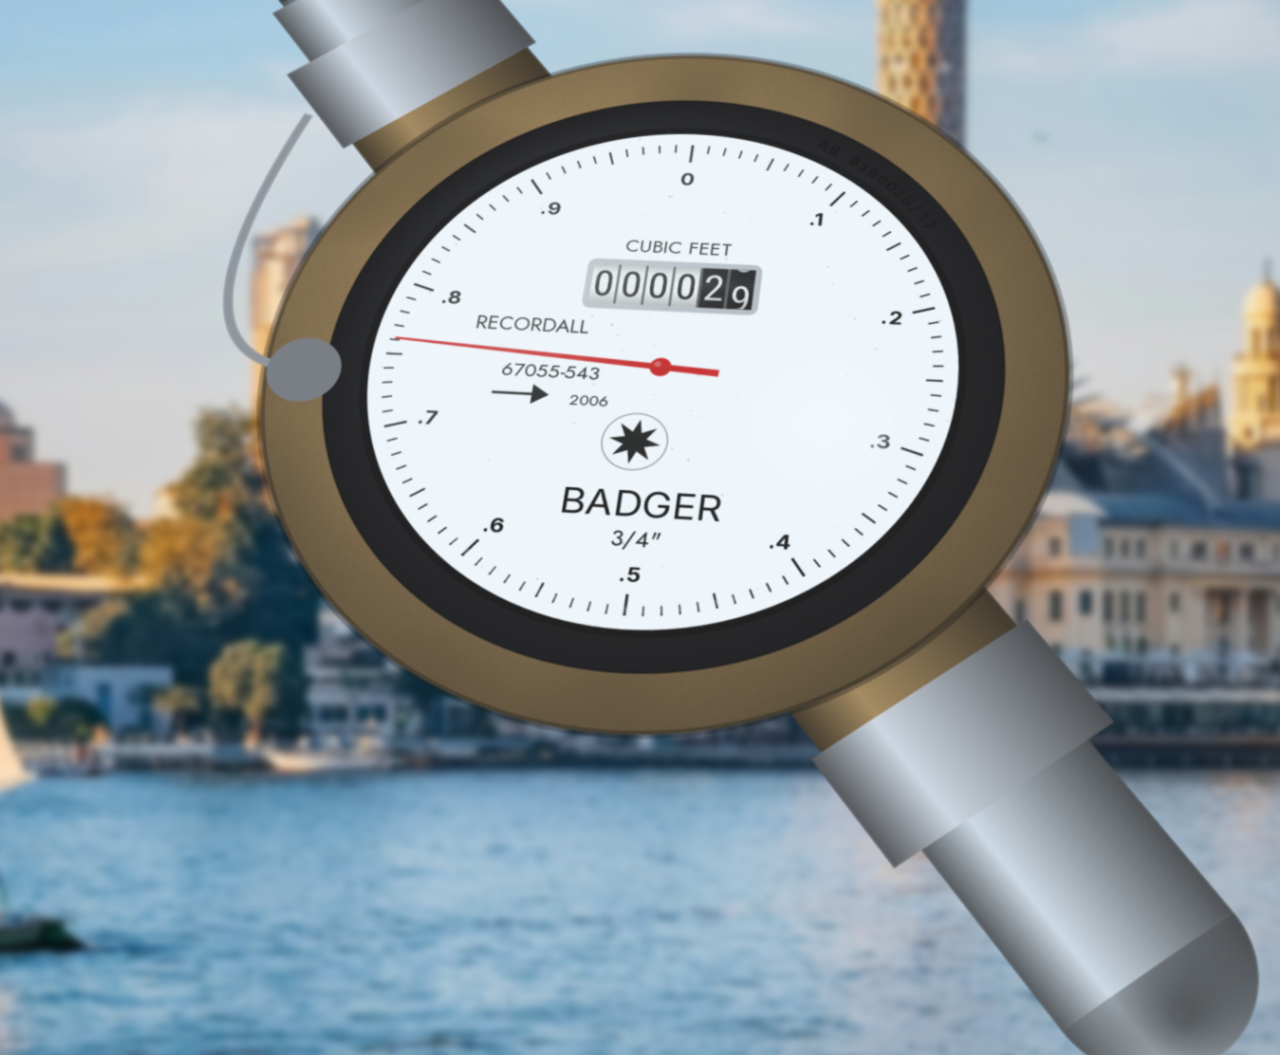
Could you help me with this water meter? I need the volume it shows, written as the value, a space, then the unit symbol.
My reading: 28.76 ft³
